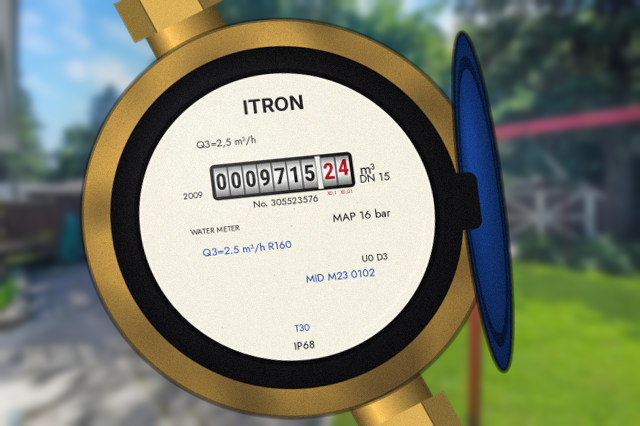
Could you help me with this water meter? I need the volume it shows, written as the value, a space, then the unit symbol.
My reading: 9715.24 m³
